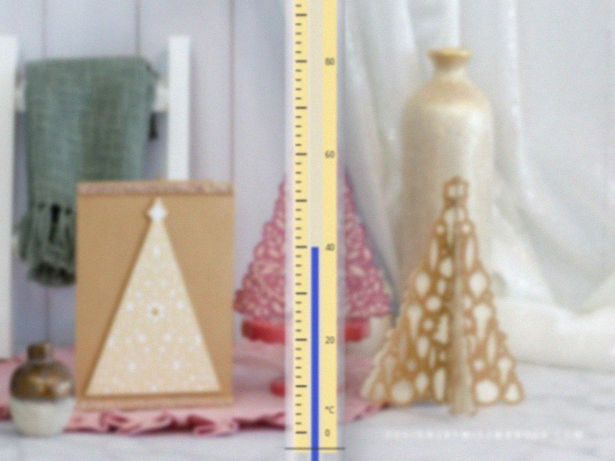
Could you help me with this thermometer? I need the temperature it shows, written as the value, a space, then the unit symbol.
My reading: 40 °C
